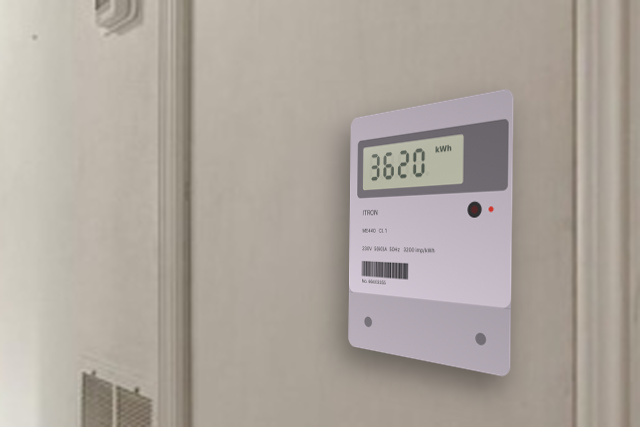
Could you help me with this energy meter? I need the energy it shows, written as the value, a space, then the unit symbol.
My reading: 3620 kWh
